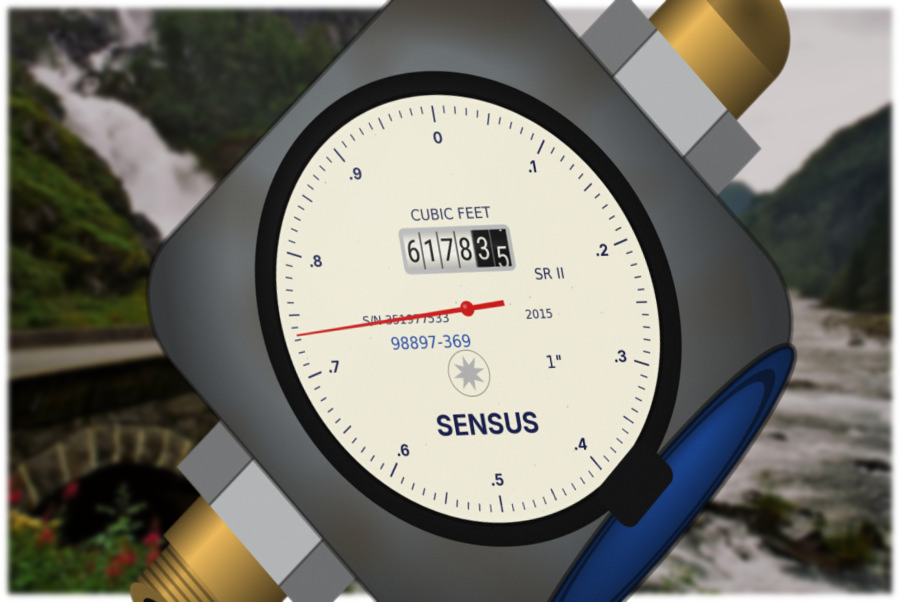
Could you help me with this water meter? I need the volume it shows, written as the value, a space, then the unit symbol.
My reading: 617834.73 ft³
